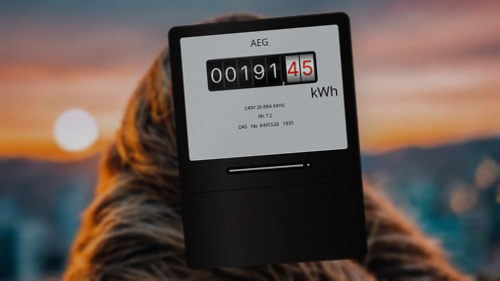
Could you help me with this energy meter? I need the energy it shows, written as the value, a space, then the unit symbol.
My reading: 191.45 kWh
